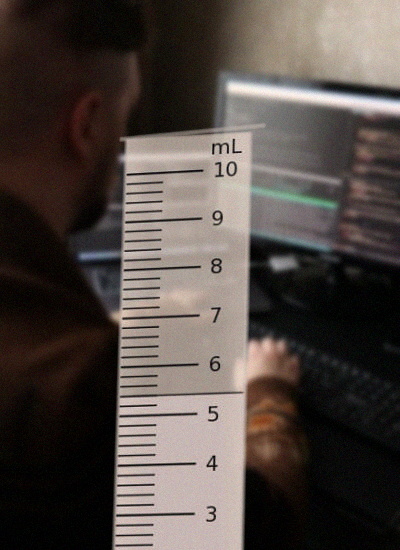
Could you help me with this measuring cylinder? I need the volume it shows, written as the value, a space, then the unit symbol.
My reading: 5.4 mL
